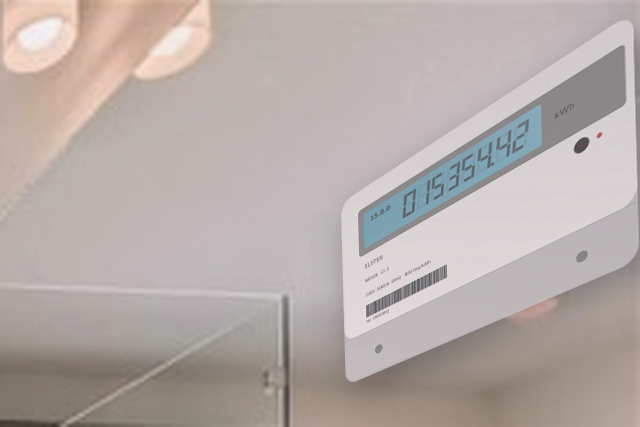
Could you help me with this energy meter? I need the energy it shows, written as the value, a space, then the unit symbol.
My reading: 15354.42 kWh
